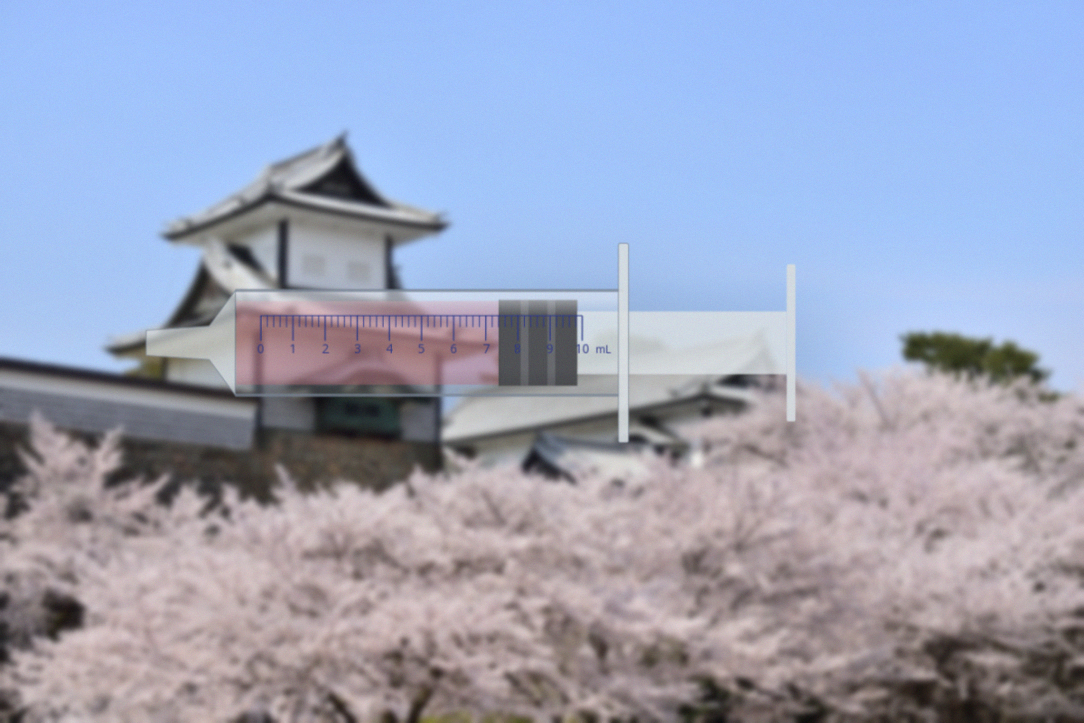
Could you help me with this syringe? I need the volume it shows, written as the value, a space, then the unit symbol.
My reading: 7.4 mL
